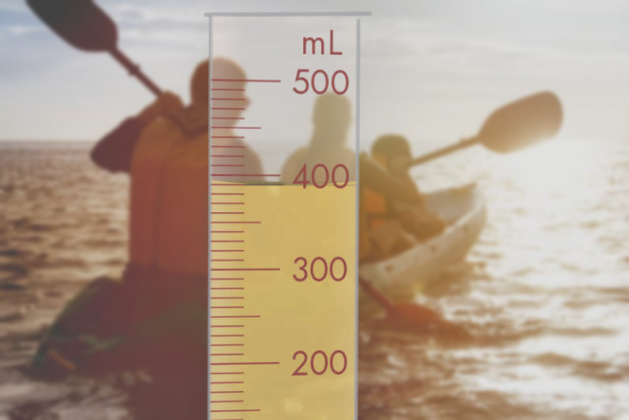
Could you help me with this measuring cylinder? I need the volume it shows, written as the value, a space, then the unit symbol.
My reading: 390 mL
